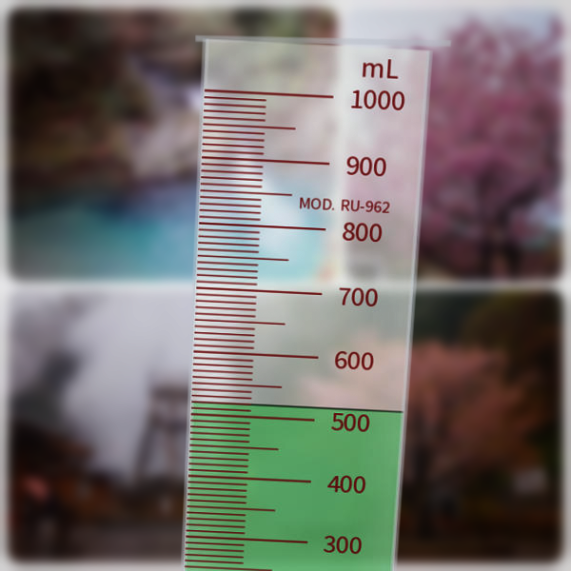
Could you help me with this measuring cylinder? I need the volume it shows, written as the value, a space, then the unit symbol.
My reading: 520 mL
